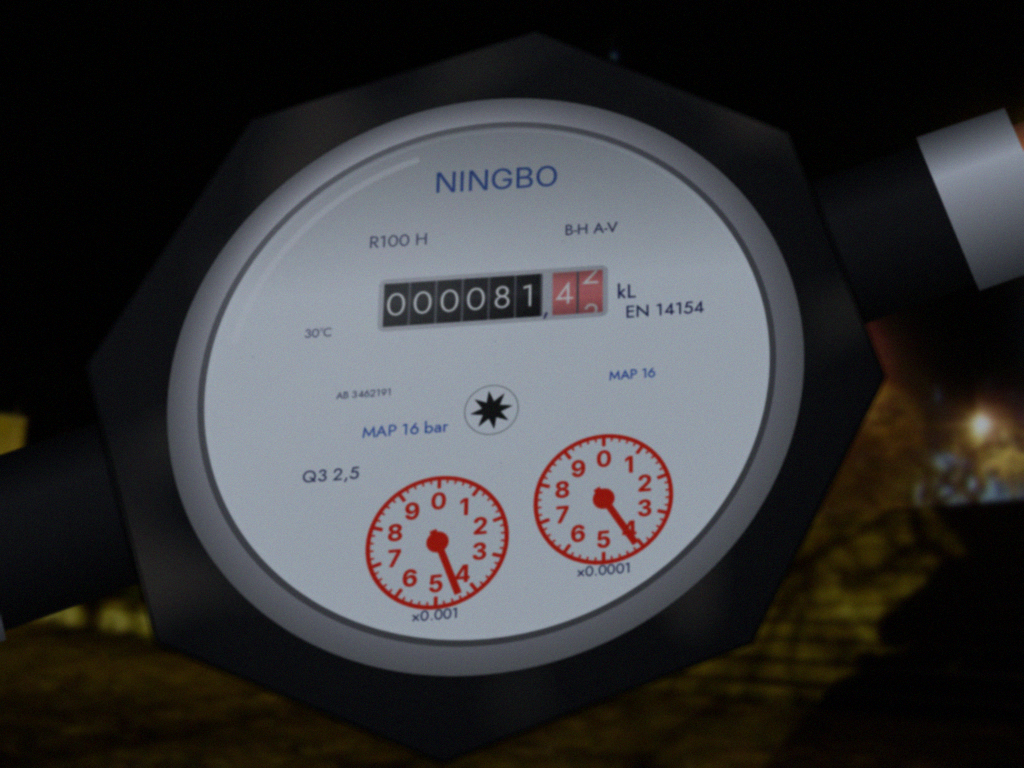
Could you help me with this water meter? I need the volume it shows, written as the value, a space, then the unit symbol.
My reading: 81.4244 kL
